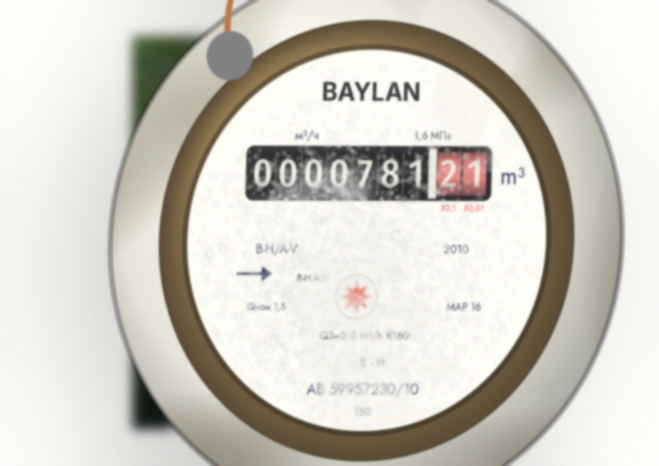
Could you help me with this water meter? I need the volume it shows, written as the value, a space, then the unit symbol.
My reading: 781.21 m³
